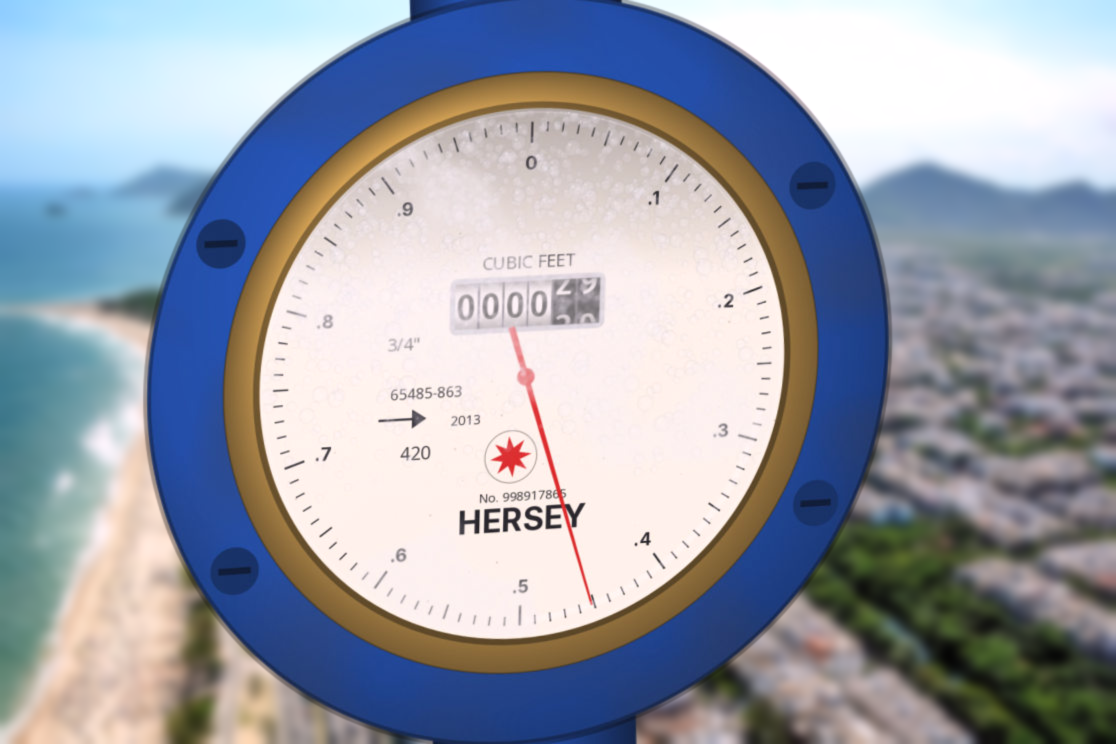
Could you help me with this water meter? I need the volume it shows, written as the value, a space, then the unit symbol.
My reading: 29.45 ft³
